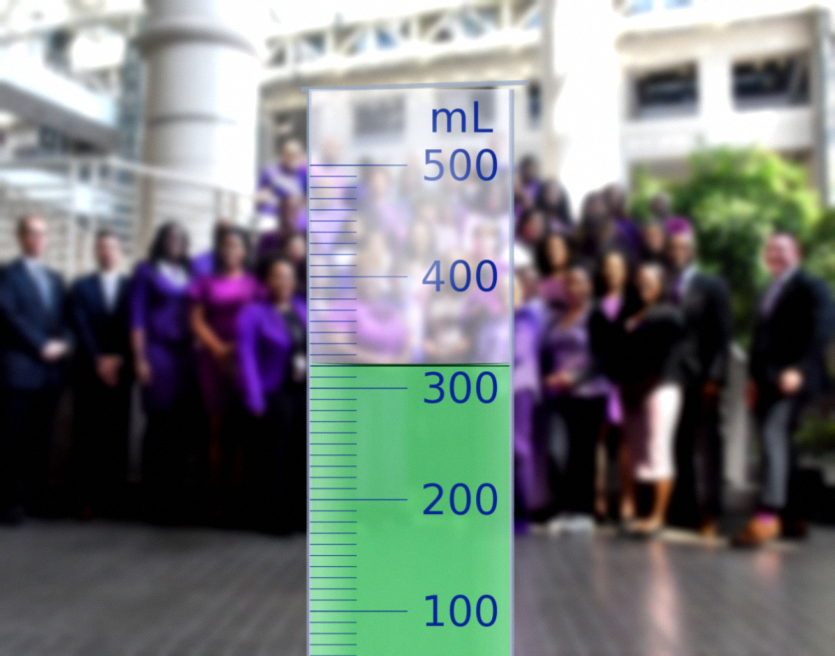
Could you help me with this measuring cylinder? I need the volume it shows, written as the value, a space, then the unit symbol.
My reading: 320 mL
